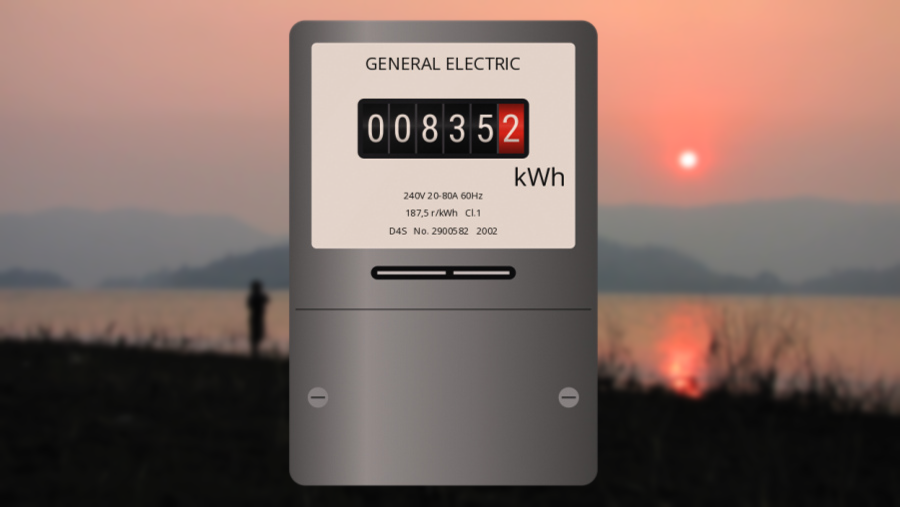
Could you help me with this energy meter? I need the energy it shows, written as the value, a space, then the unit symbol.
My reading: 835.2 kWh
